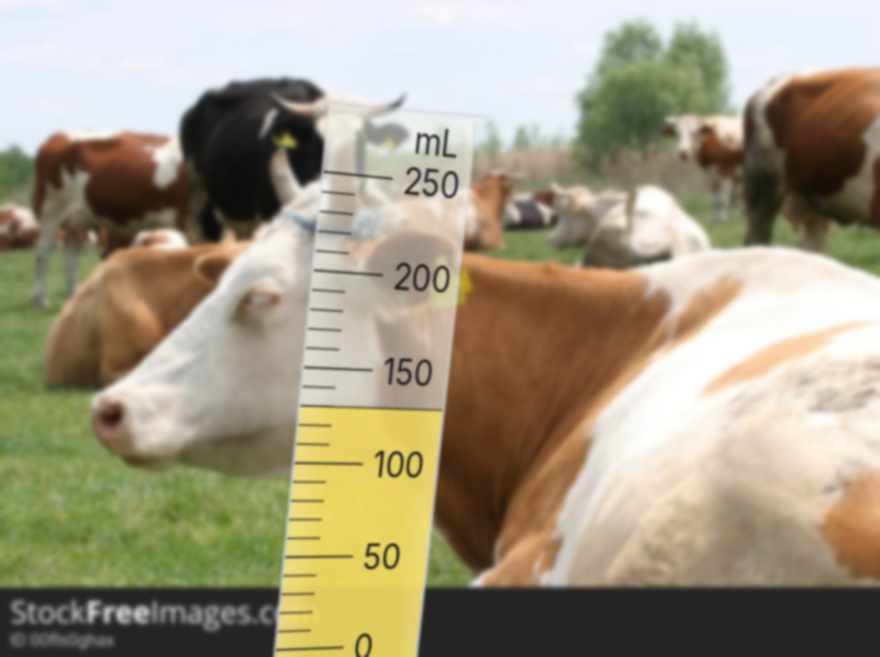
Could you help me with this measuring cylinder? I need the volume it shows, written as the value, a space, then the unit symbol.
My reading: 130 mL
